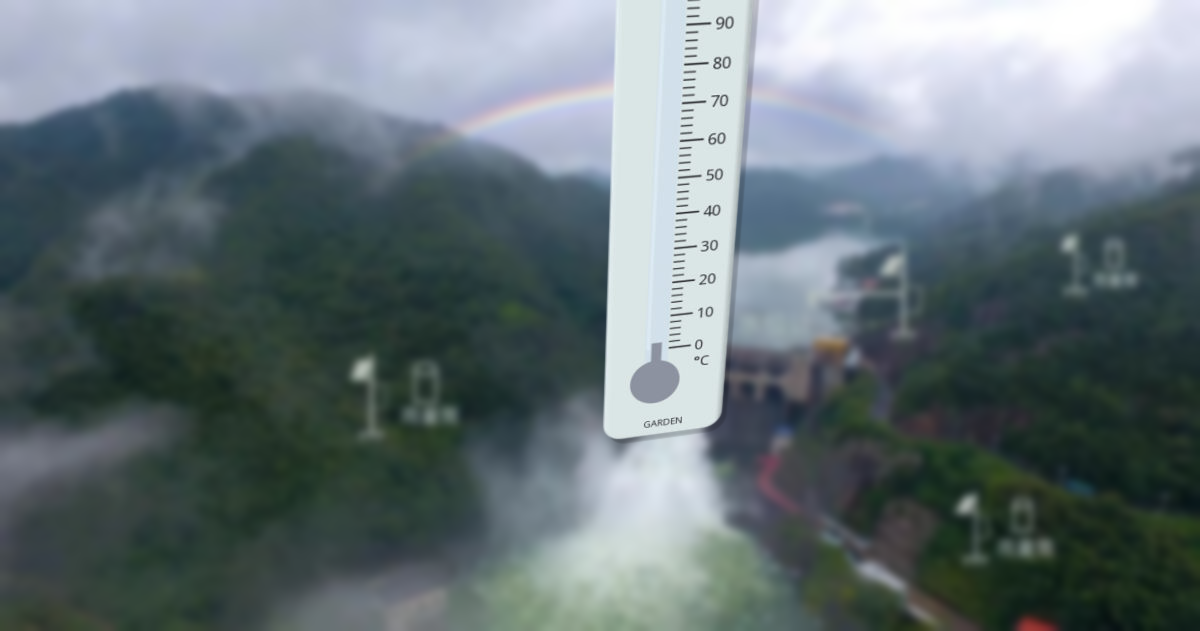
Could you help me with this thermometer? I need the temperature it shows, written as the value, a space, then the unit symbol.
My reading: 2 °C
